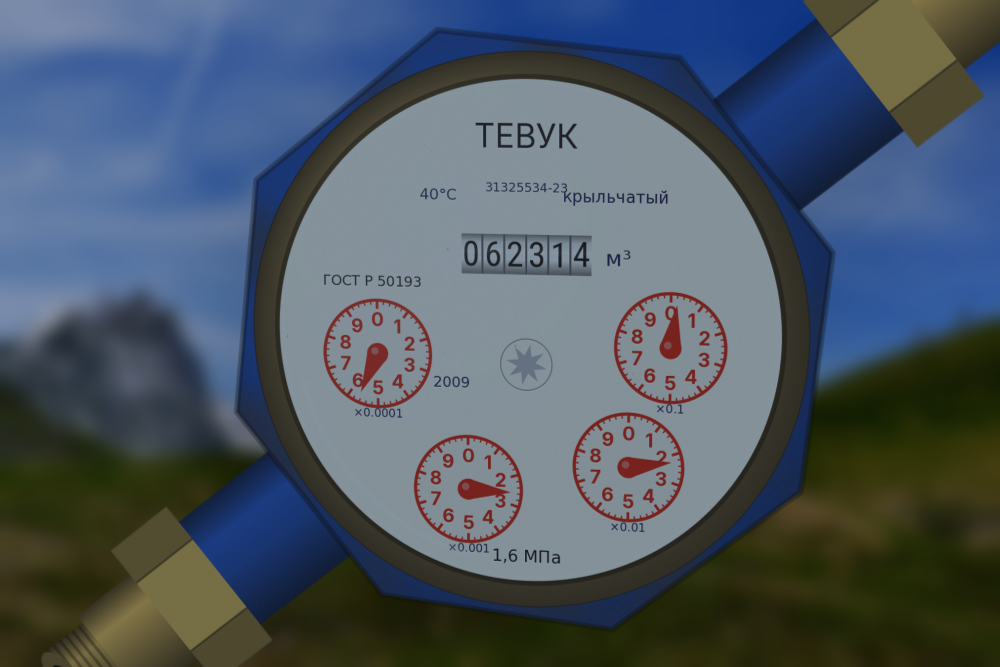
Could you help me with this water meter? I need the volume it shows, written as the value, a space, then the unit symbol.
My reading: 62314.0225 m³
